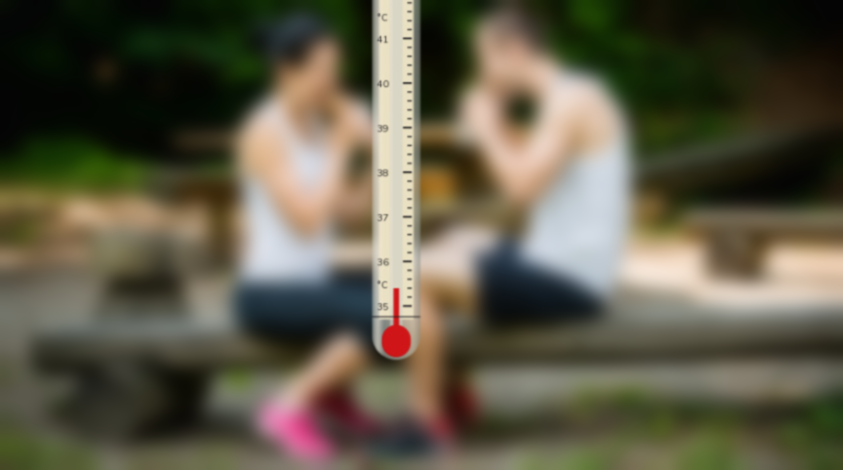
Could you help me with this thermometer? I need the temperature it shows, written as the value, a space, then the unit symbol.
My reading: 35.4 °C
